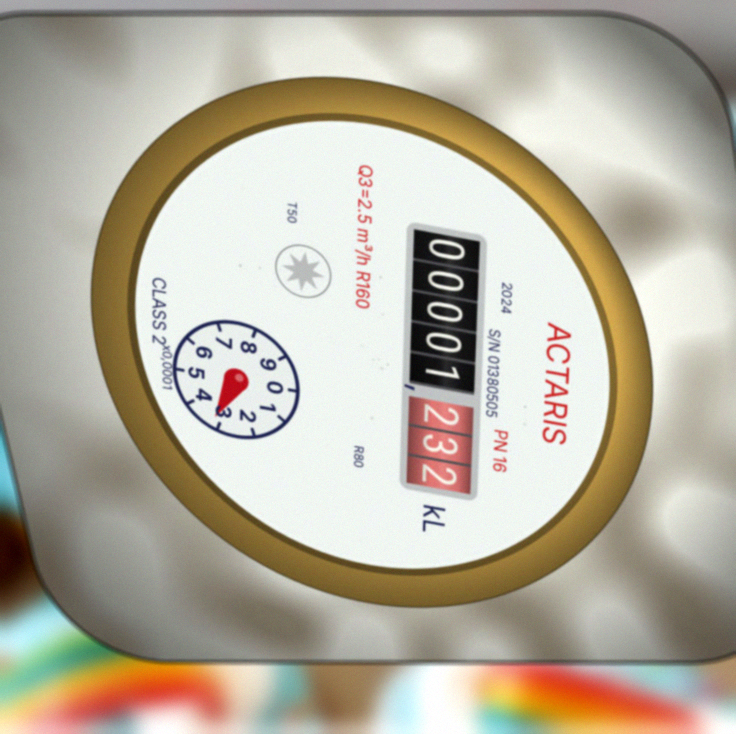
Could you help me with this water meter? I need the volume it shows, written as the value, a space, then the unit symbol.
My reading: 1.2323 kL
